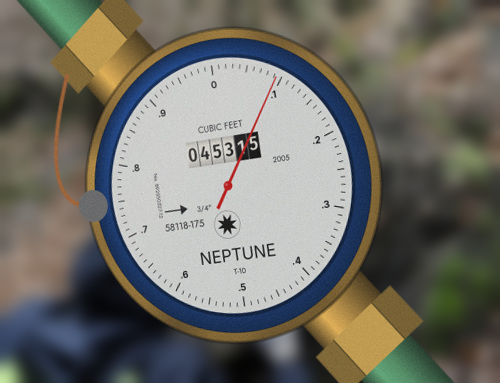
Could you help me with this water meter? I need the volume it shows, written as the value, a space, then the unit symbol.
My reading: 45315.09 ft³
